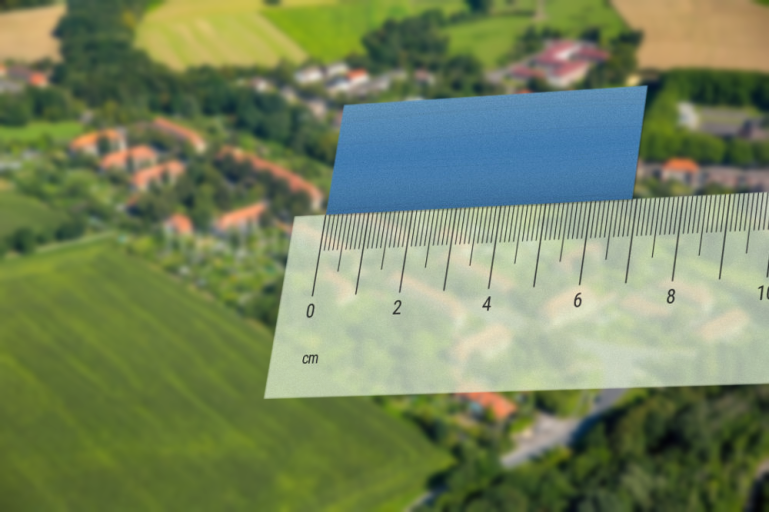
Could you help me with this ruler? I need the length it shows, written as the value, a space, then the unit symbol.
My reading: 6.9 cm
